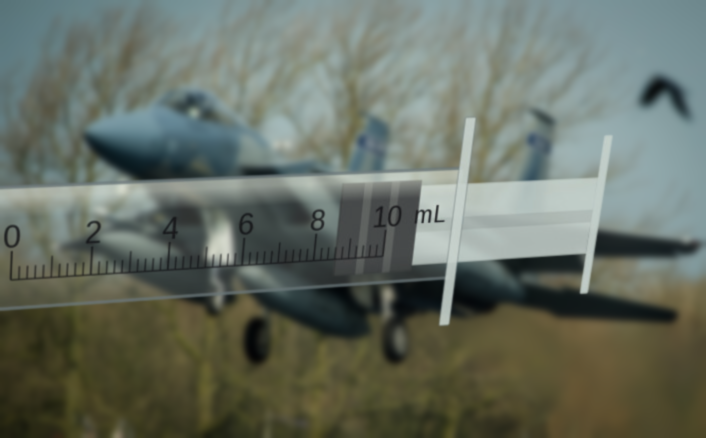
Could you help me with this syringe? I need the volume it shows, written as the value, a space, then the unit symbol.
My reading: 8.6 mL
